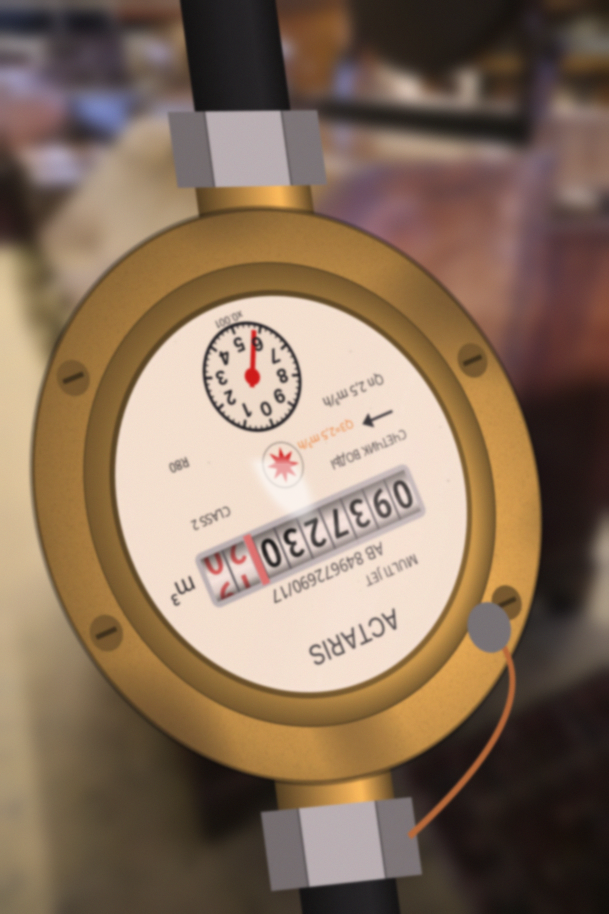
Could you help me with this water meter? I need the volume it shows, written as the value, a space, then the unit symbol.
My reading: 937230.195 m³
